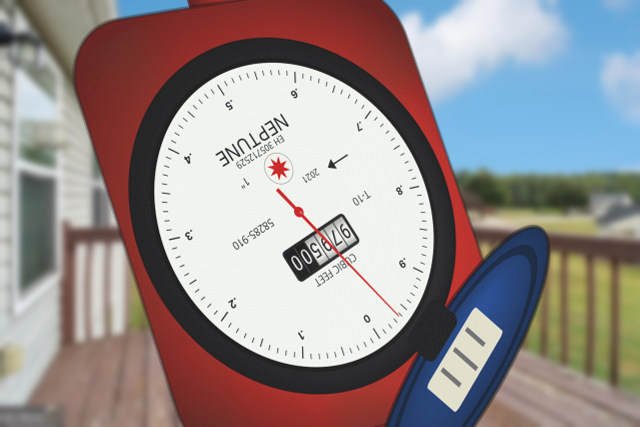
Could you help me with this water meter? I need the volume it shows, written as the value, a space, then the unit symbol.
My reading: 979499.96 ft³
